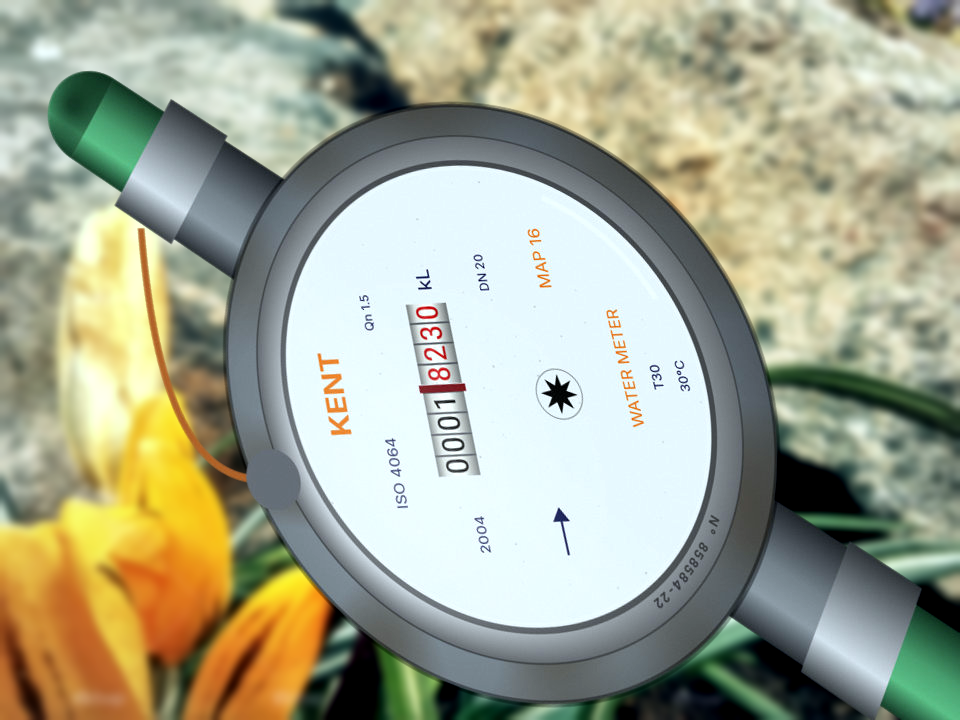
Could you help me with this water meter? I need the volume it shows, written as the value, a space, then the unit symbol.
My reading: 1.8230 kL
